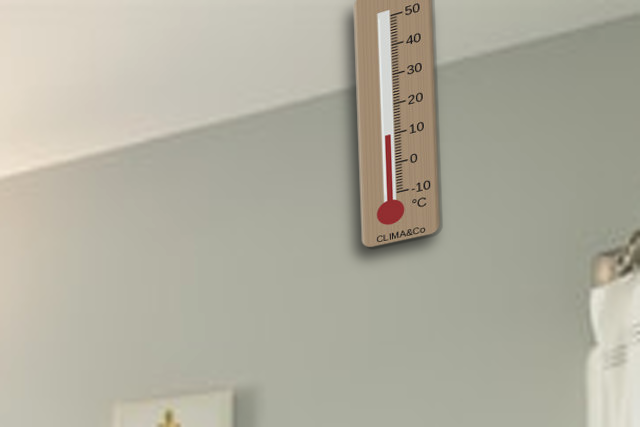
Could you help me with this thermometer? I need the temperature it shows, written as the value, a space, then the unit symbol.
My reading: 10 °C
